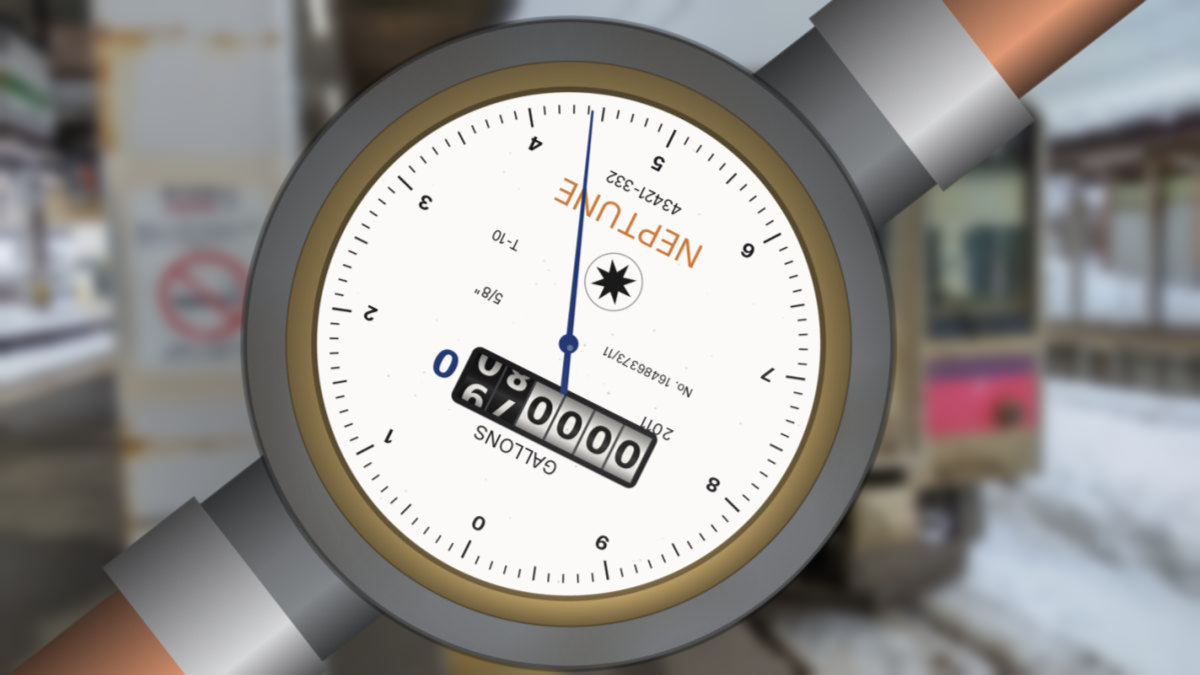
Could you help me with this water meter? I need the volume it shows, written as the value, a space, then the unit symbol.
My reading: 794.4 gal
